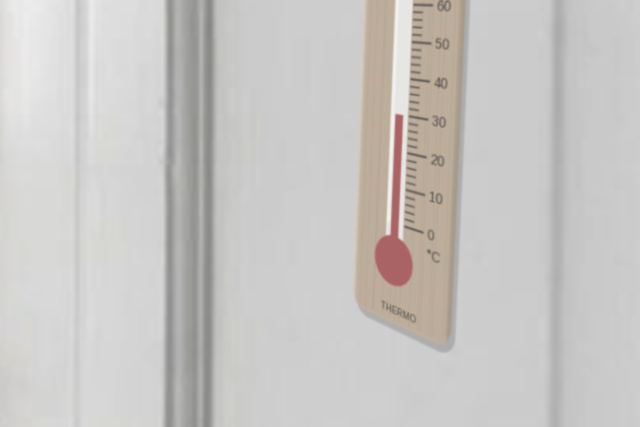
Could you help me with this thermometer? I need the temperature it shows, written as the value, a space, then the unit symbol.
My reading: 30 °C
